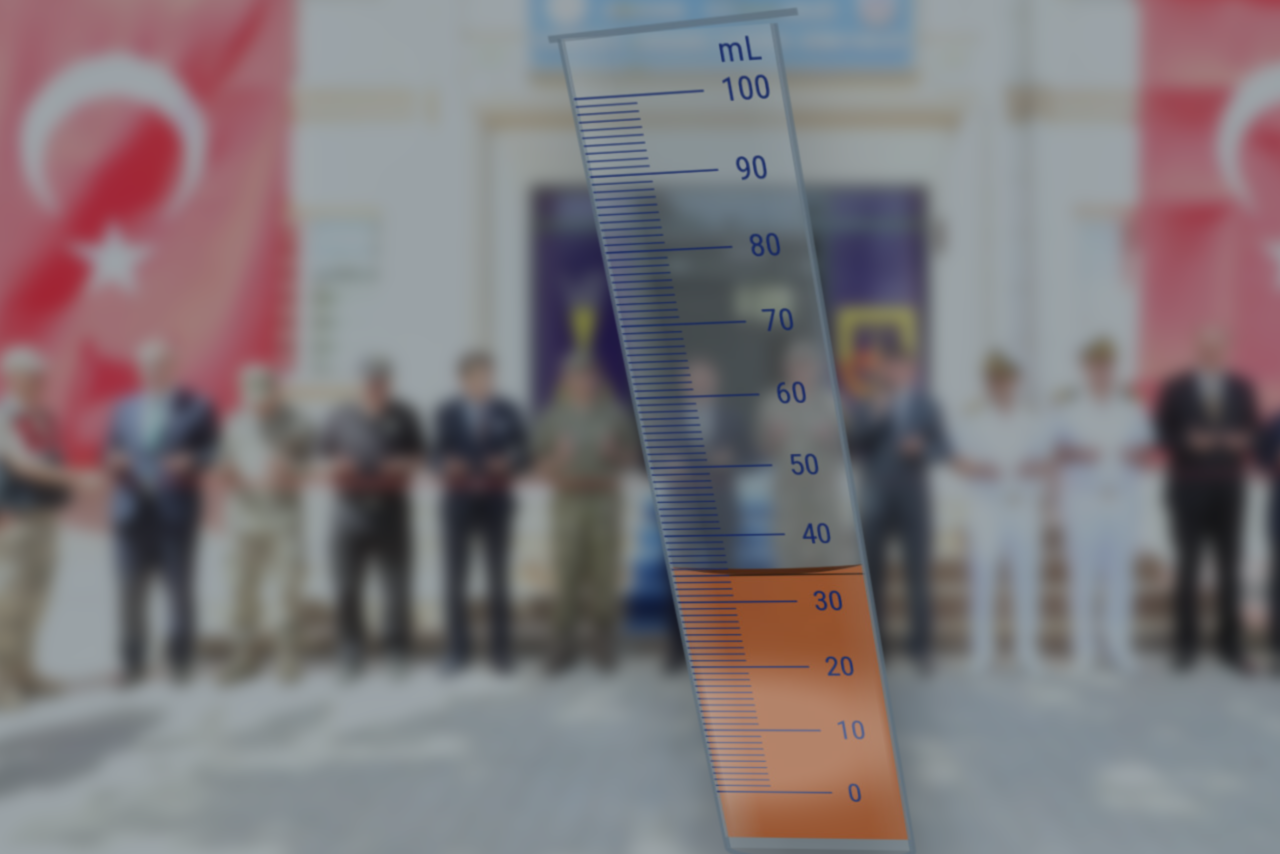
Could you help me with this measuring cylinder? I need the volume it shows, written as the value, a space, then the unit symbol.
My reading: 34 mL
